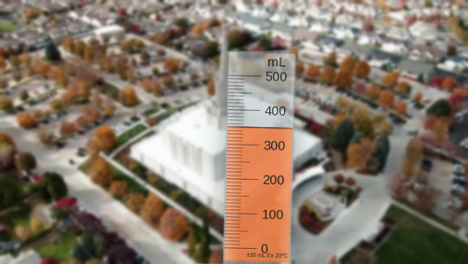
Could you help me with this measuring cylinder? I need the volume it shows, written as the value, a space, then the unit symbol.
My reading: 350 mL
